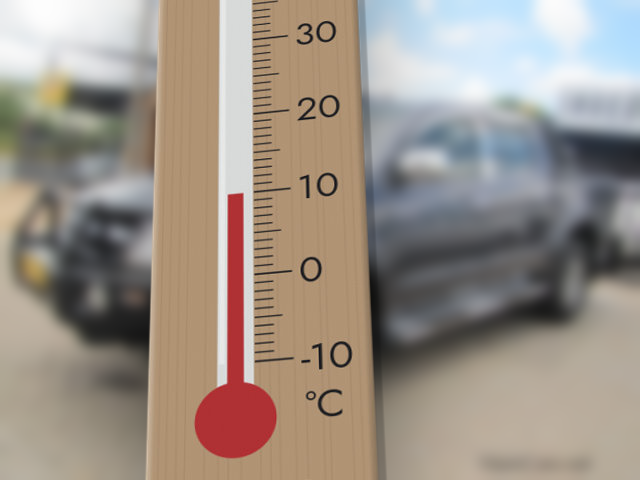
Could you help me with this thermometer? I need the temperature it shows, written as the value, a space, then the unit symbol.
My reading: 10 °C
